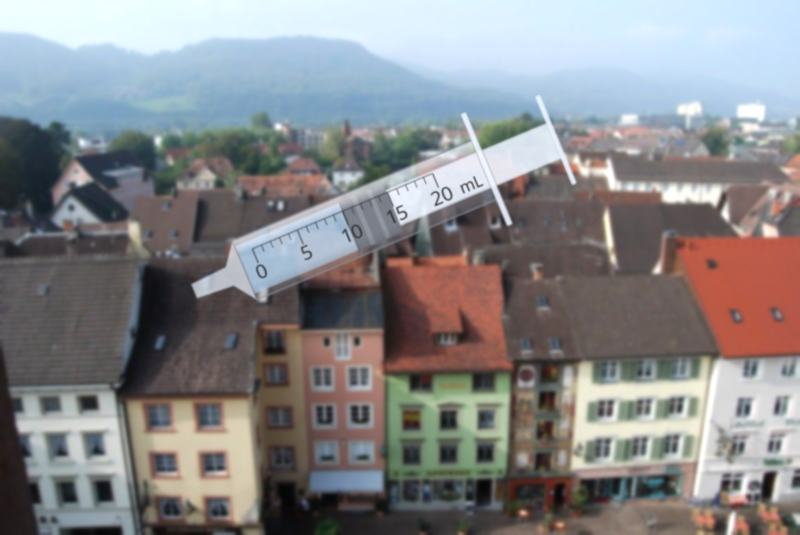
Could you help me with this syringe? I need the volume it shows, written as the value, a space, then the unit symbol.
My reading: 10 mL
